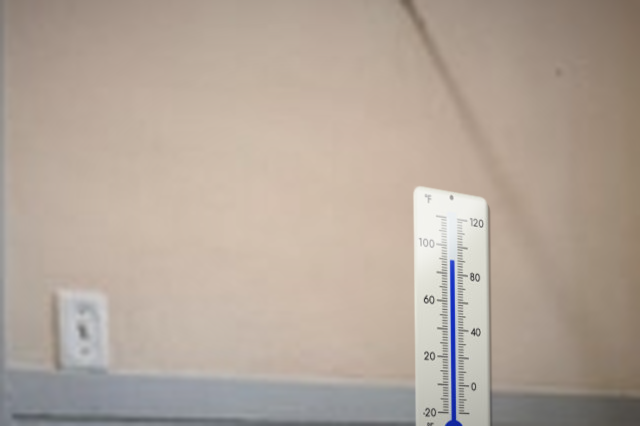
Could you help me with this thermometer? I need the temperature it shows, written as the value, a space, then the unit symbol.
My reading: 90 °F
